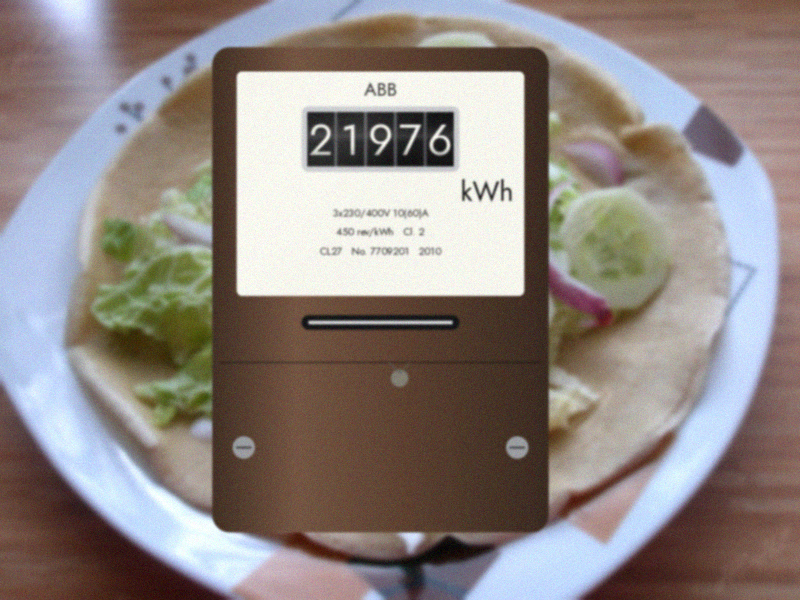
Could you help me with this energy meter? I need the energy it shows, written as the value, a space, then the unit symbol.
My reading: 21976 kWh
